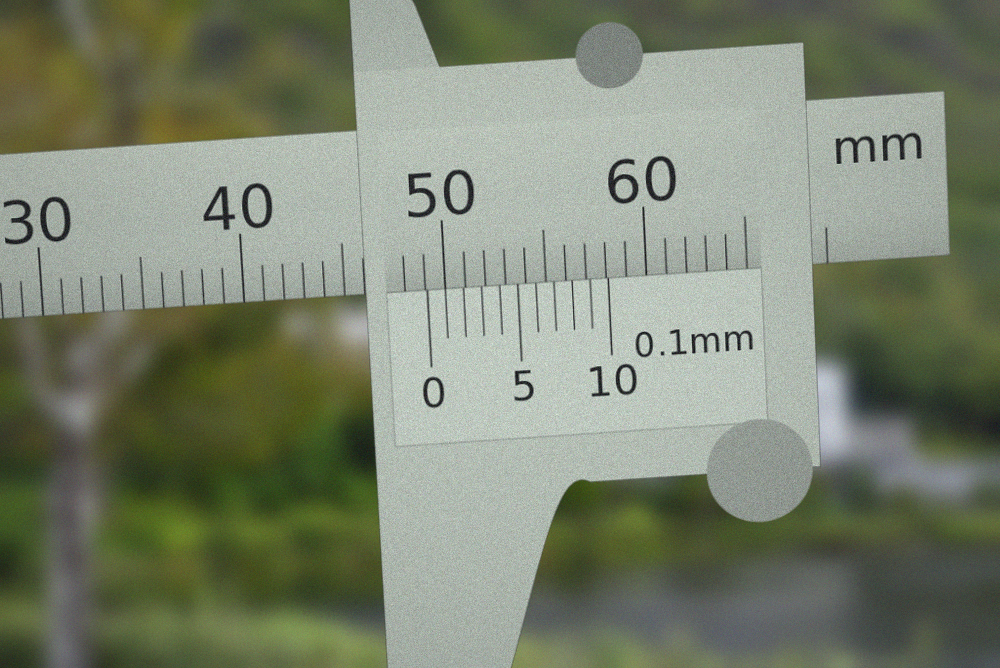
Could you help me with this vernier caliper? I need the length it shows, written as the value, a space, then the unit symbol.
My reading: 49.1 mm
